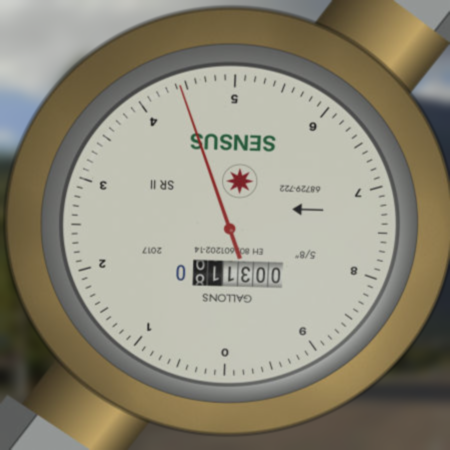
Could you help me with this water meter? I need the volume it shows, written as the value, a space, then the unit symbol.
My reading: 31184.4 gal
